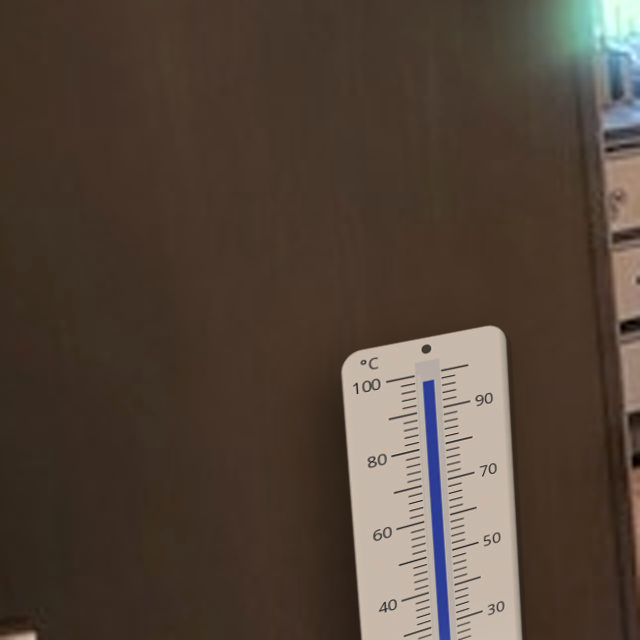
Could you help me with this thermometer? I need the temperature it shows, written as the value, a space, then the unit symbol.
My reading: 98 °C
